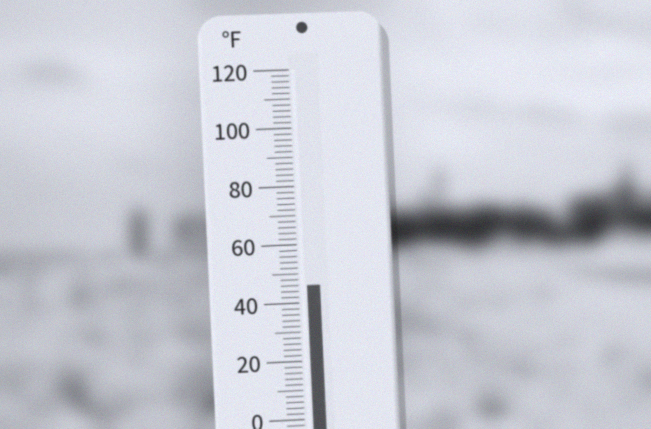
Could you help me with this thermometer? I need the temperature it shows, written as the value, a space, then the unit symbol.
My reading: 46 °F
